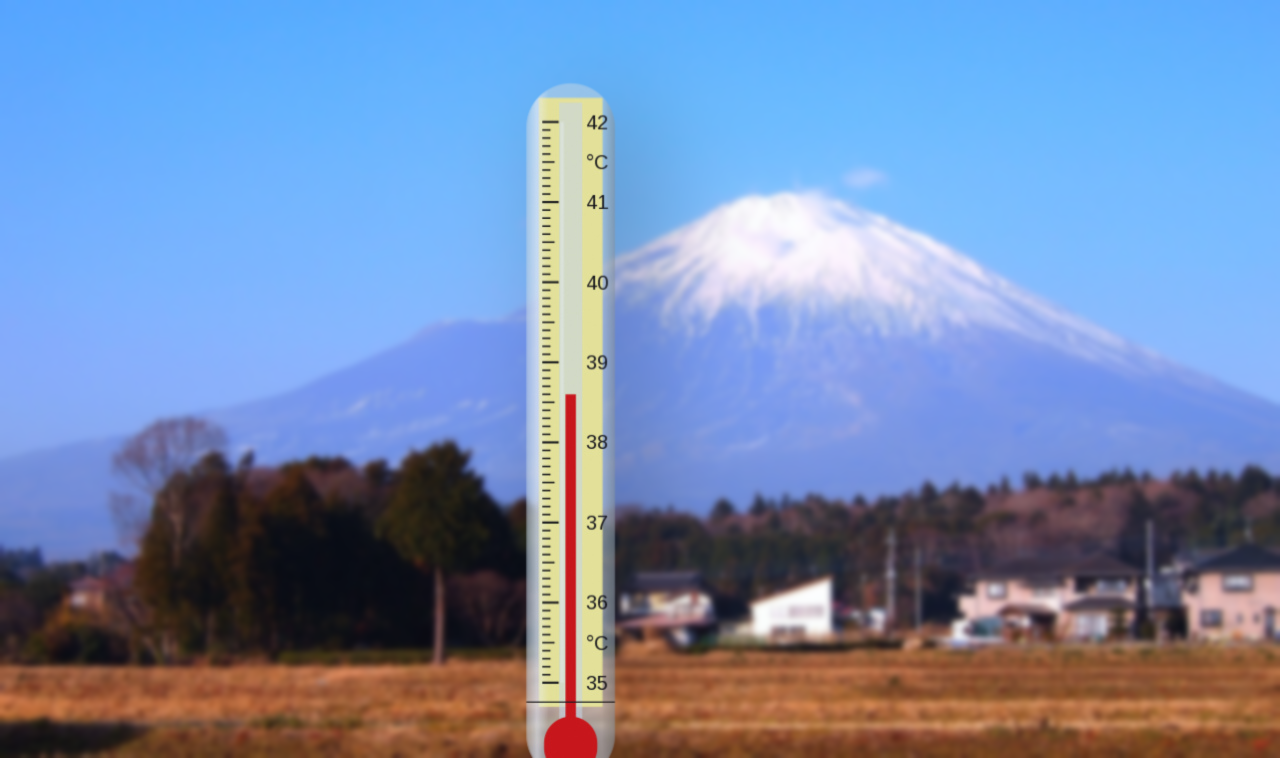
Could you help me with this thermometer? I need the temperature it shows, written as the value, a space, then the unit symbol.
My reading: 38.6 °C
